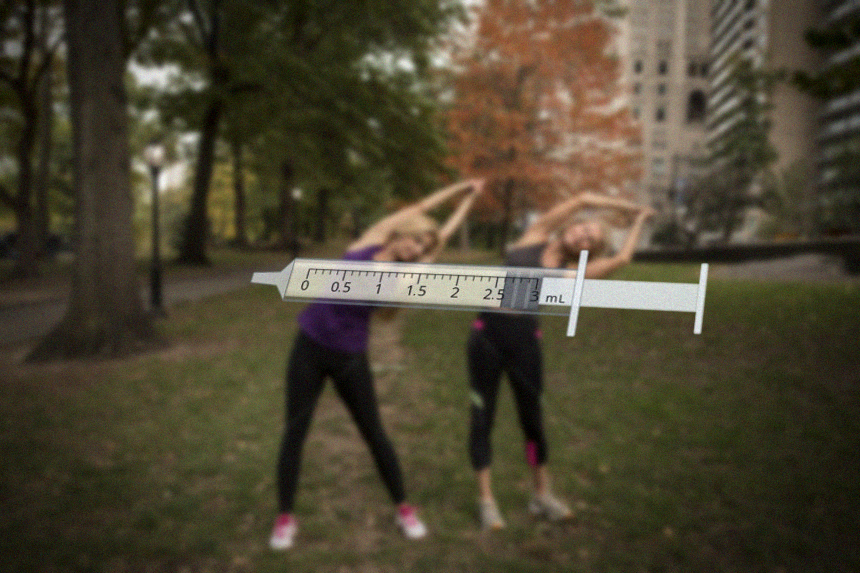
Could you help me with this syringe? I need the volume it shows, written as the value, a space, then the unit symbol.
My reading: 2.6 mL
